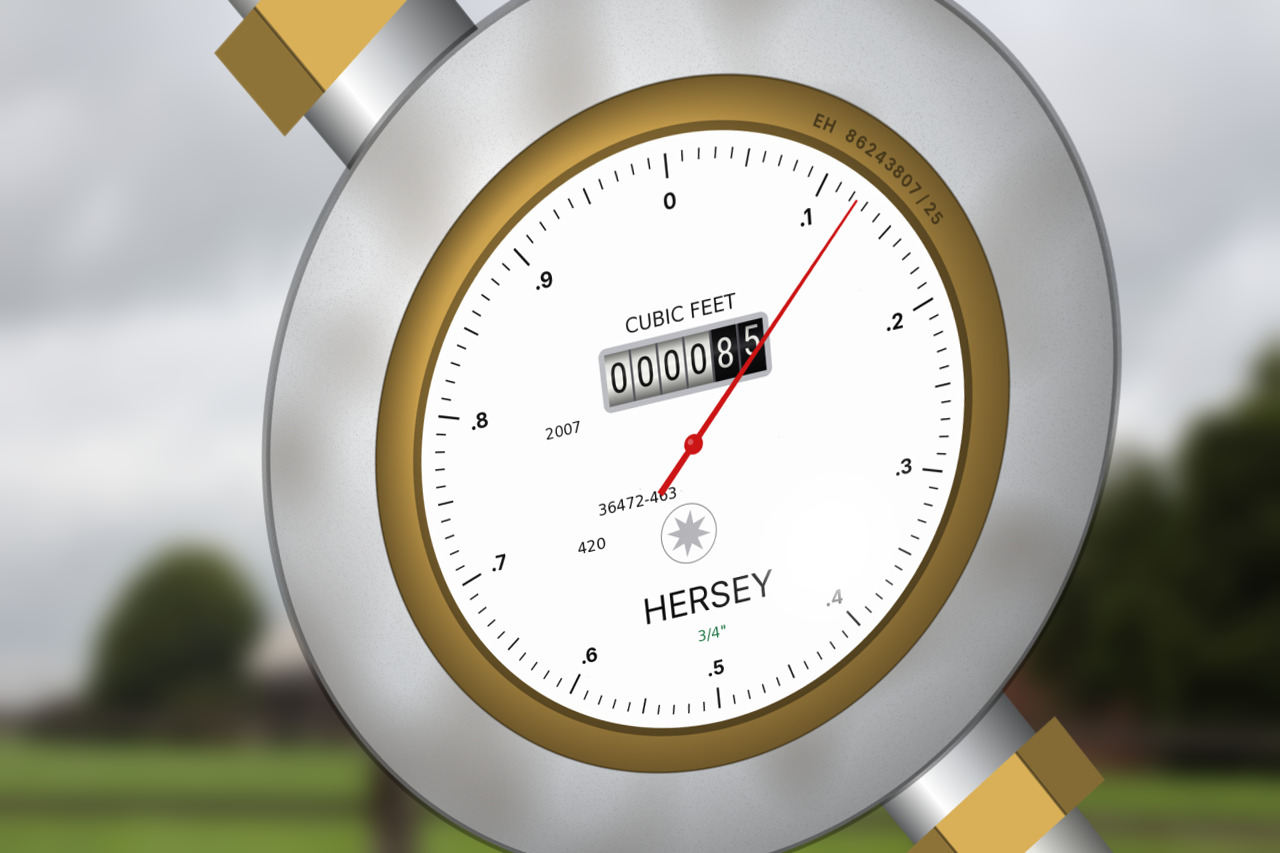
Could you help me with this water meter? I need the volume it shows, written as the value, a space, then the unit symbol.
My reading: 85.12 ft³
